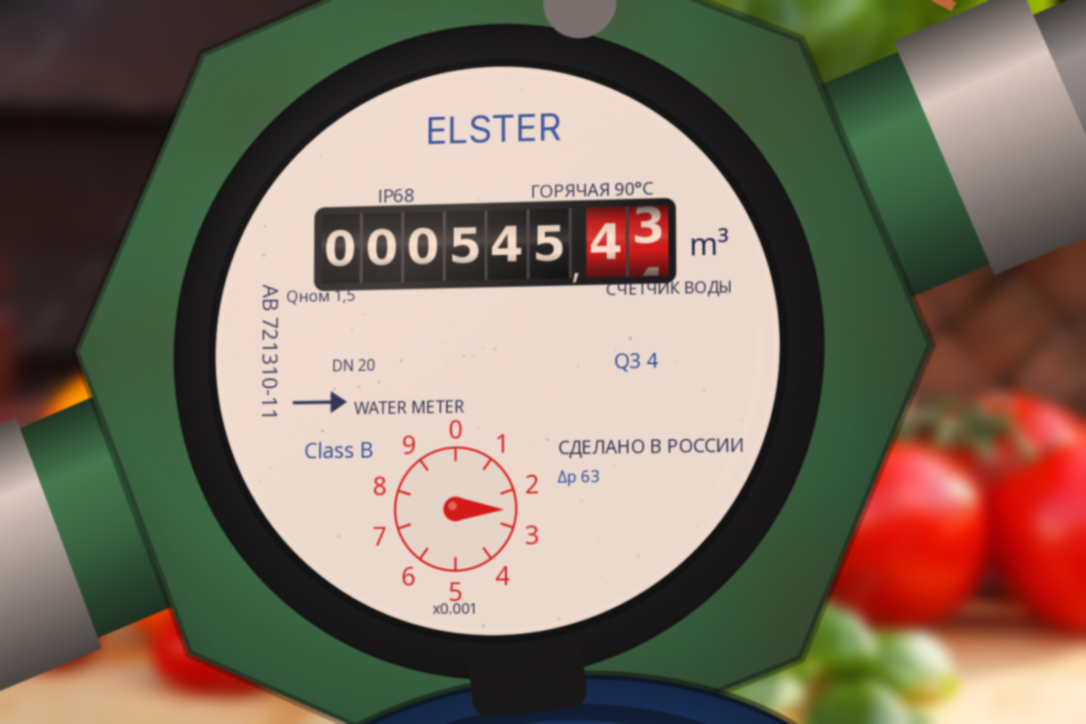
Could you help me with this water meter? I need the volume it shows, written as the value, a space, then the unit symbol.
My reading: 545.432 m³
